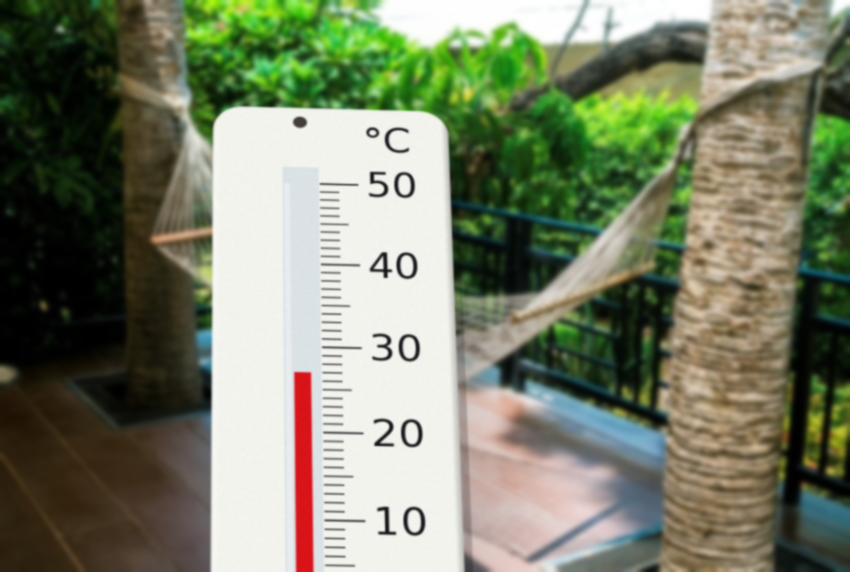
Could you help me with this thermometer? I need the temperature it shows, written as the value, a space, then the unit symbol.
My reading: 27 °C
